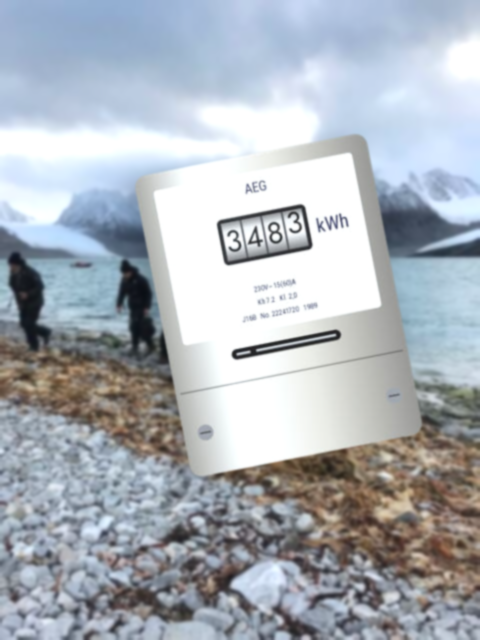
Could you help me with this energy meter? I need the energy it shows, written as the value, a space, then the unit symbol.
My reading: 3483 kWh
